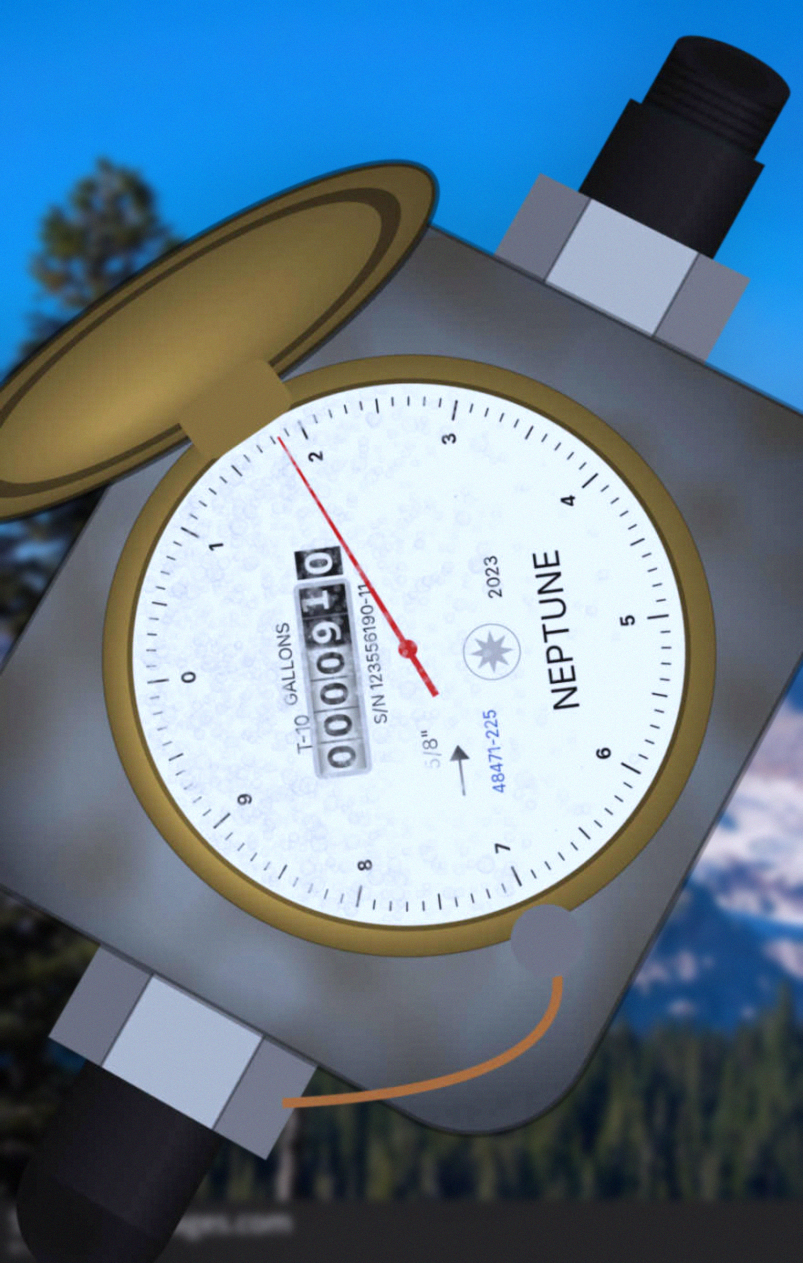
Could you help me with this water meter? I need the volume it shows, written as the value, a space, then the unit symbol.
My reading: 911.8 gal
